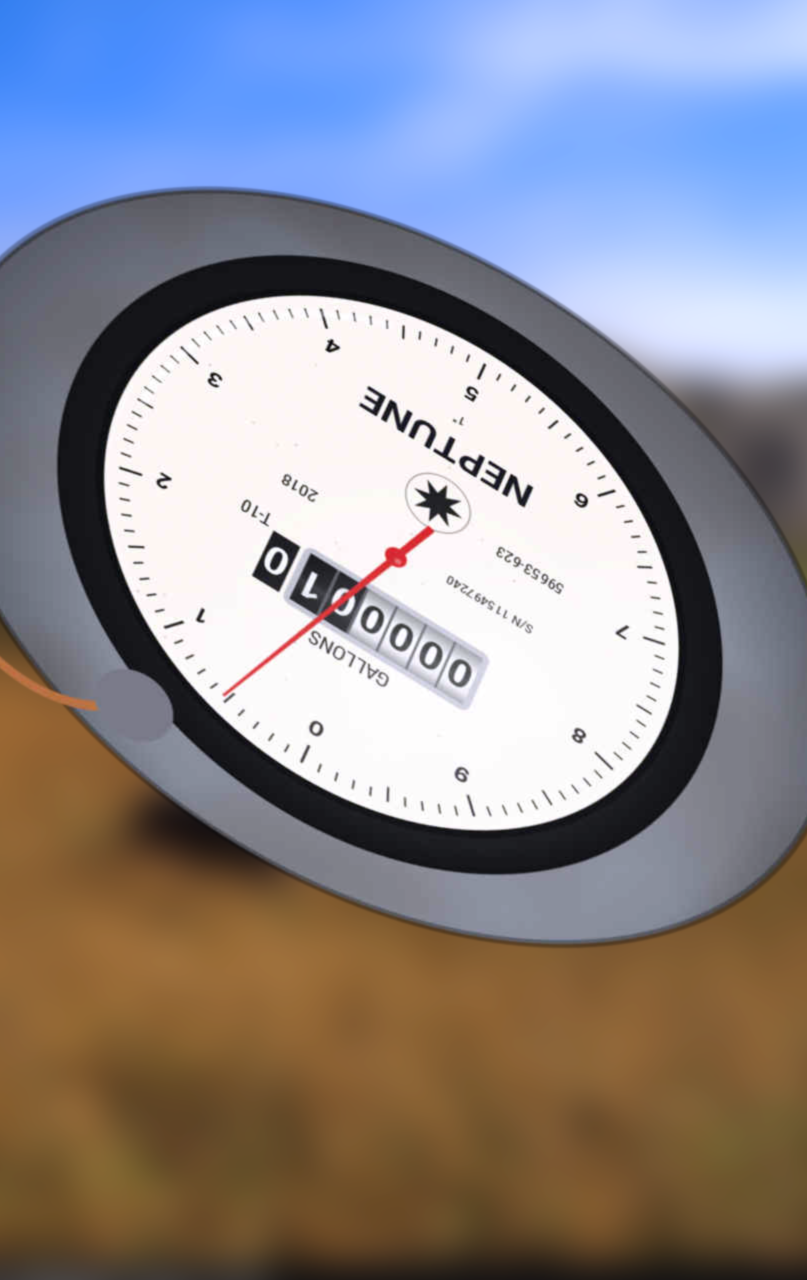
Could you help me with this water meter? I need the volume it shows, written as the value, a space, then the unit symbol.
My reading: 10.5 gal
